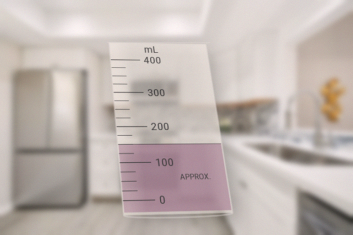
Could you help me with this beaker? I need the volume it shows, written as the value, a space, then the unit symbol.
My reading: 150 mL
